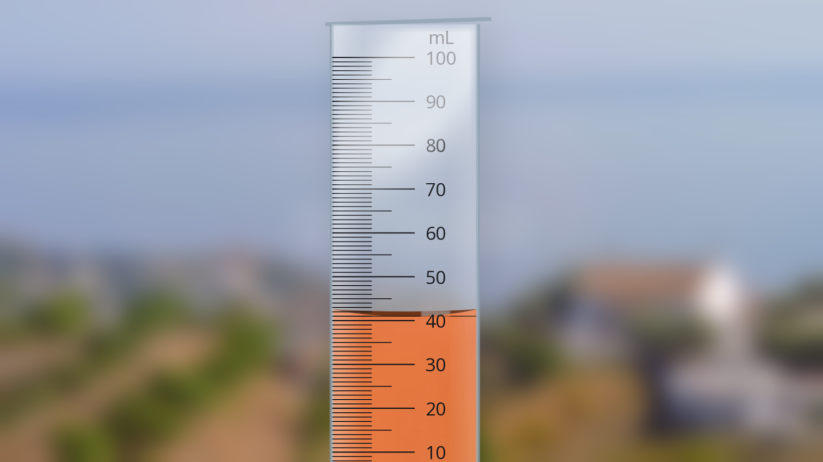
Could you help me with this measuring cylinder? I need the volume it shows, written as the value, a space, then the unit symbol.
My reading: 41 mL
